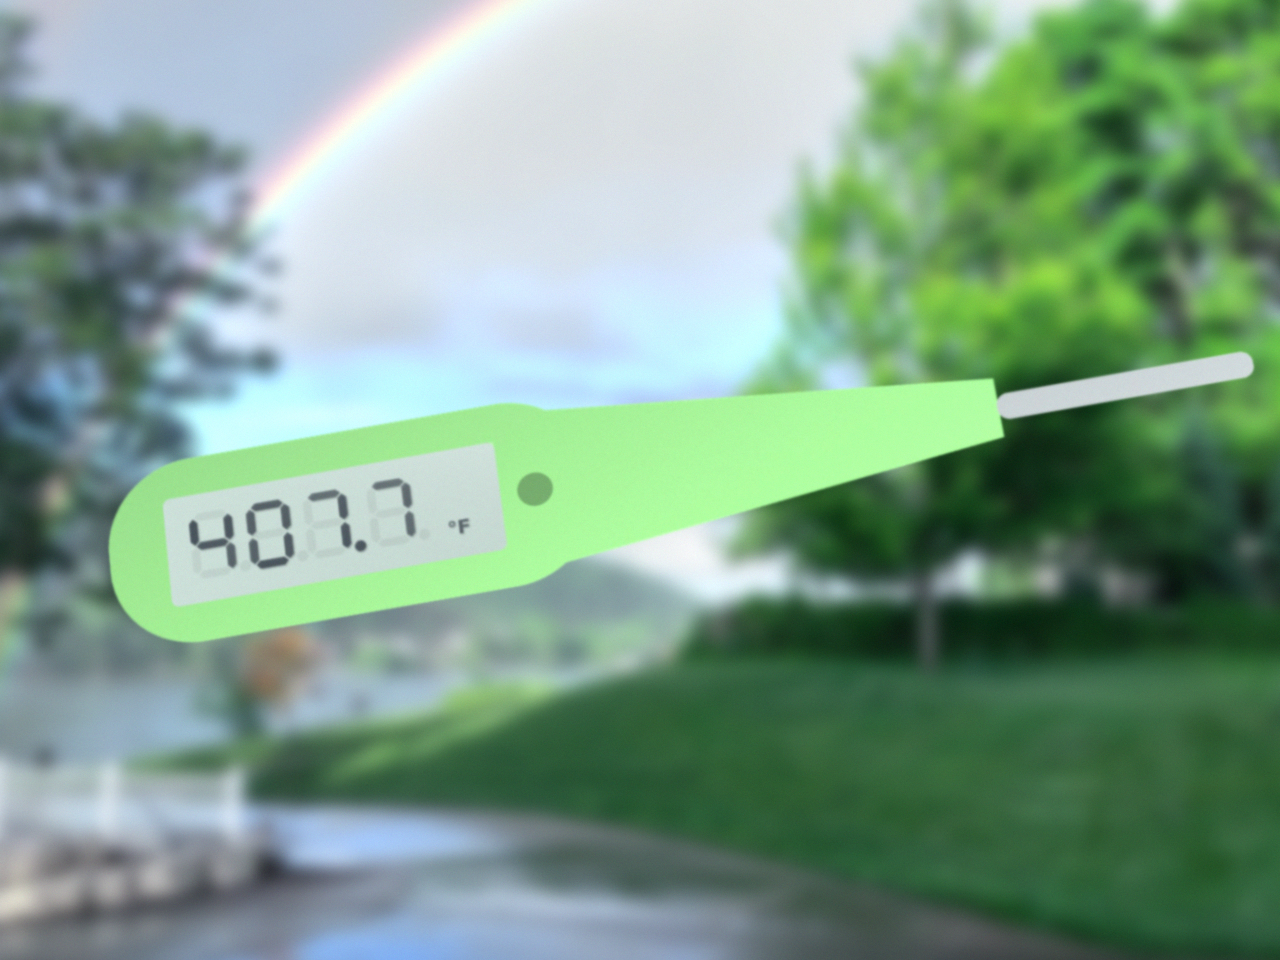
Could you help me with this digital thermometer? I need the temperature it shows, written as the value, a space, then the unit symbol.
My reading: 407.7 °F
